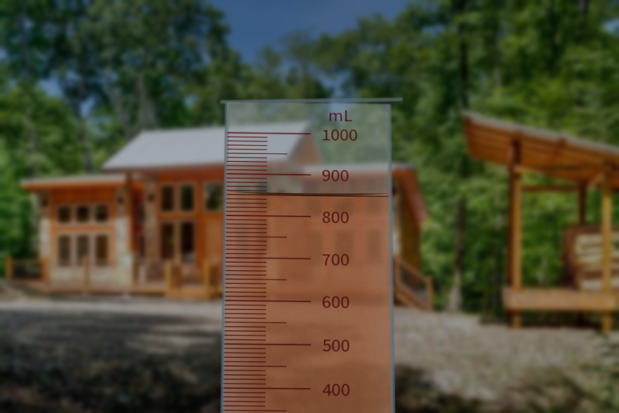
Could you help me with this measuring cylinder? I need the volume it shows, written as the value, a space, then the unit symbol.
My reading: 850 mL
